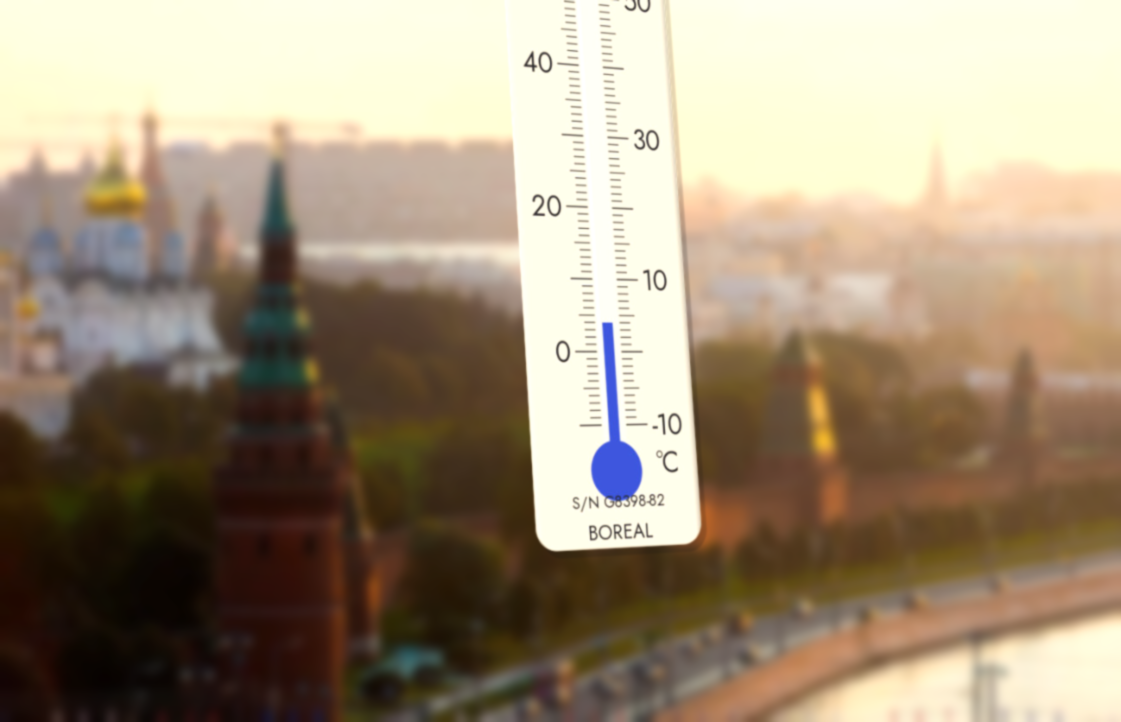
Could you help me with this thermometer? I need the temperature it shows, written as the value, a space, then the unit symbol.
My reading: 4 °C
